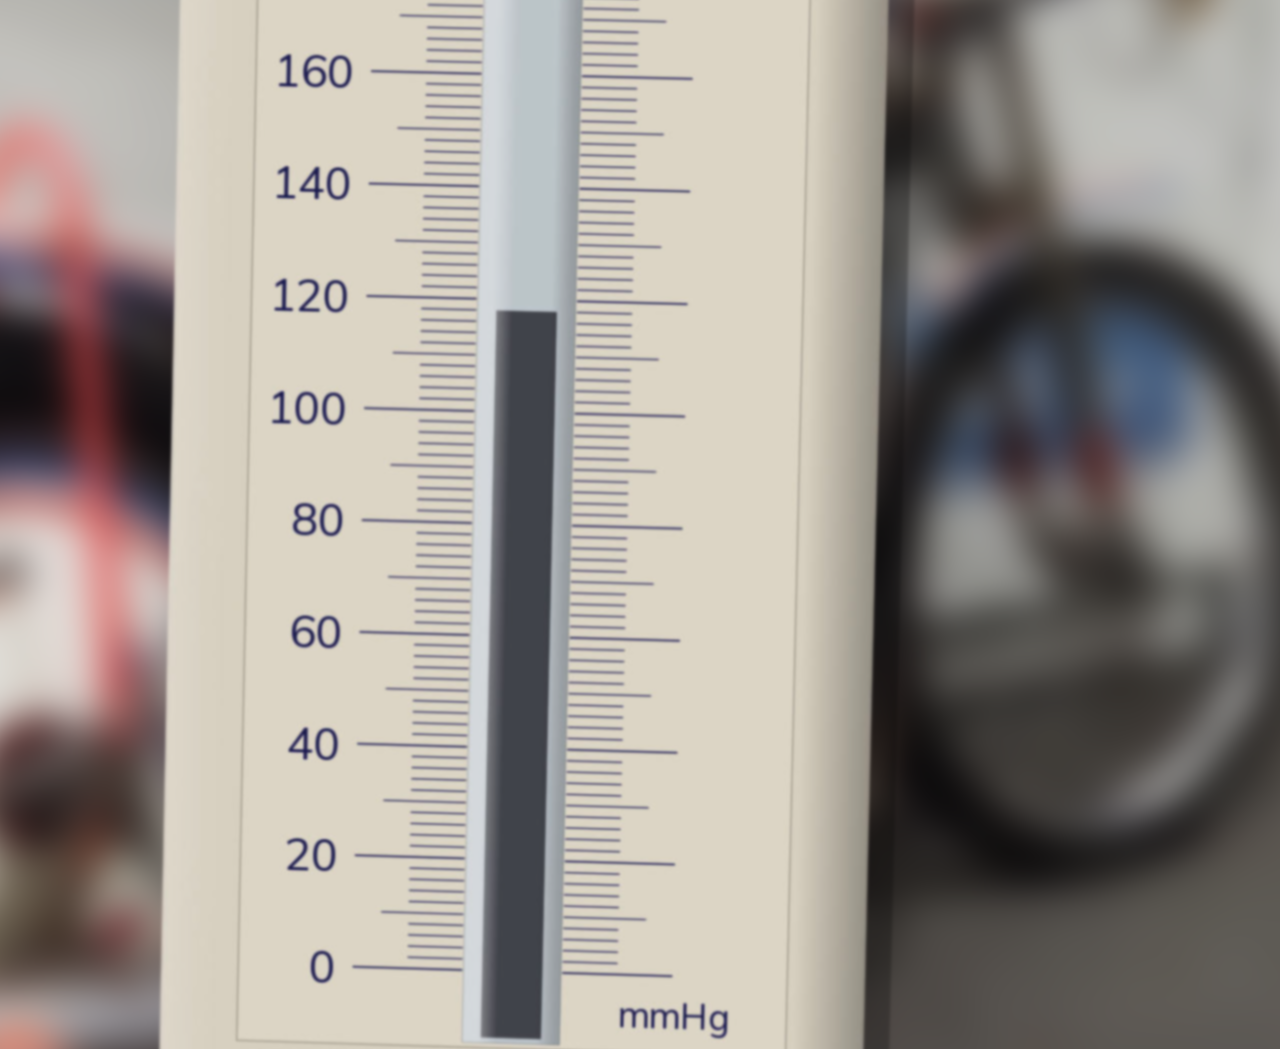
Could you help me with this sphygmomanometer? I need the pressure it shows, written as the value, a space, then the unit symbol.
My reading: 118 mmHg
